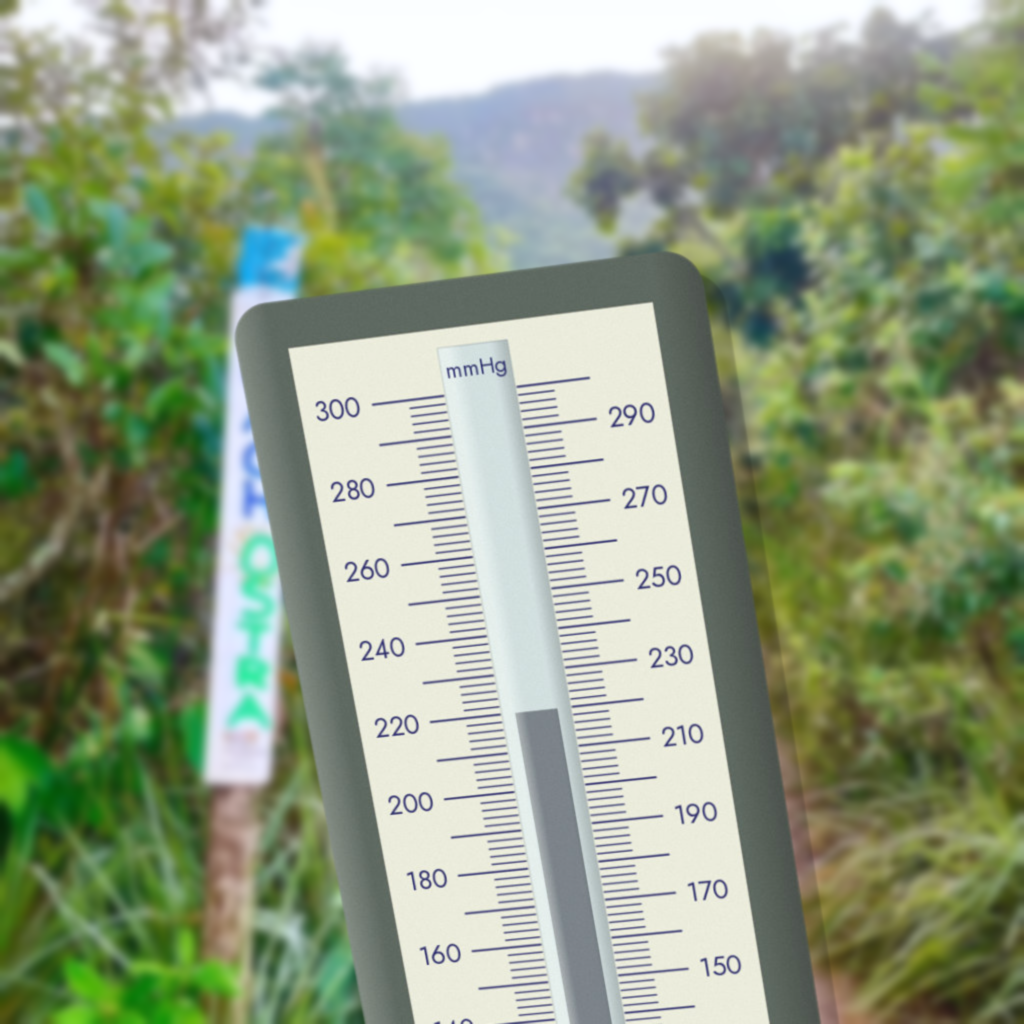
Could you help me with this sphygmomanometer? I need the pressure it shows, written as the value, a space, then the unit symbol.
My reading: 220 mmHg
